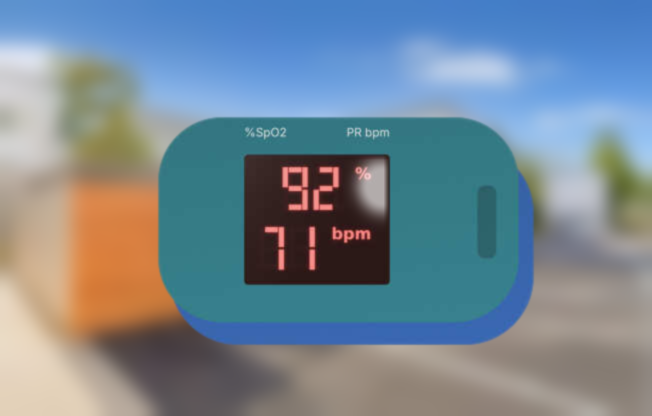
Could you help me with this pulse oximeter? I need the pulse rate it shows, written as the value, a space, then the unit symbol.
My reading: 71 bpm
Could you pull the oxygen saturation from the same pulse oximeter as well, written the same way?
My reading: 92 %
